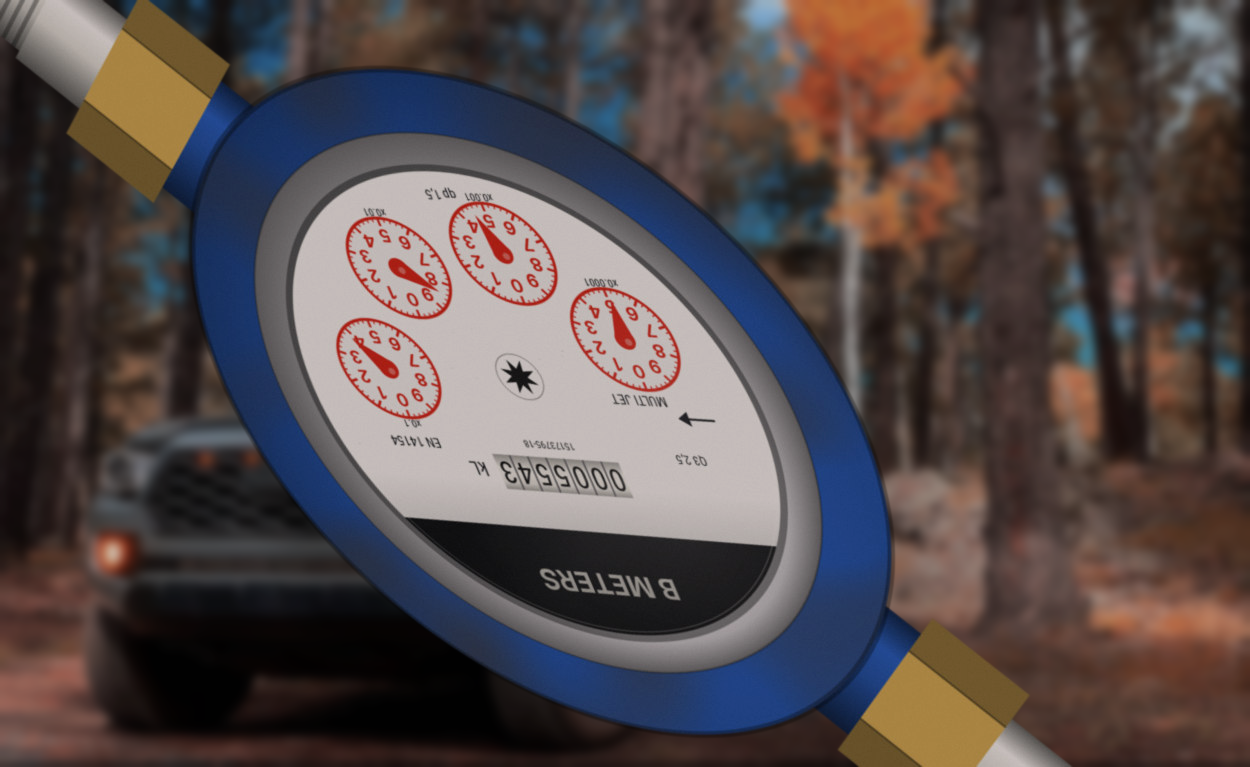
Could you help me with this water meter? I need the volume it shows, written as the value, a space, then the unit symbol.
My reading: 5543.3845 kL
